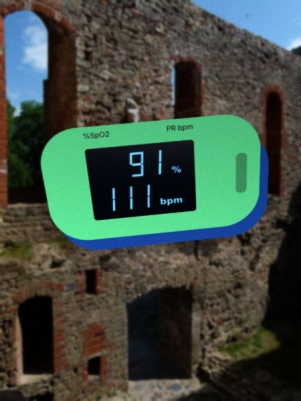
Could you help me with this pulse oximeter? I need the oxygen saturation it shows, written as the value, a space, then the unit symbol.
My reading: 91 %
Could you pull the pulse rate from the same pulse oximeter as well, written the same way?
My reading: 111 bpm
